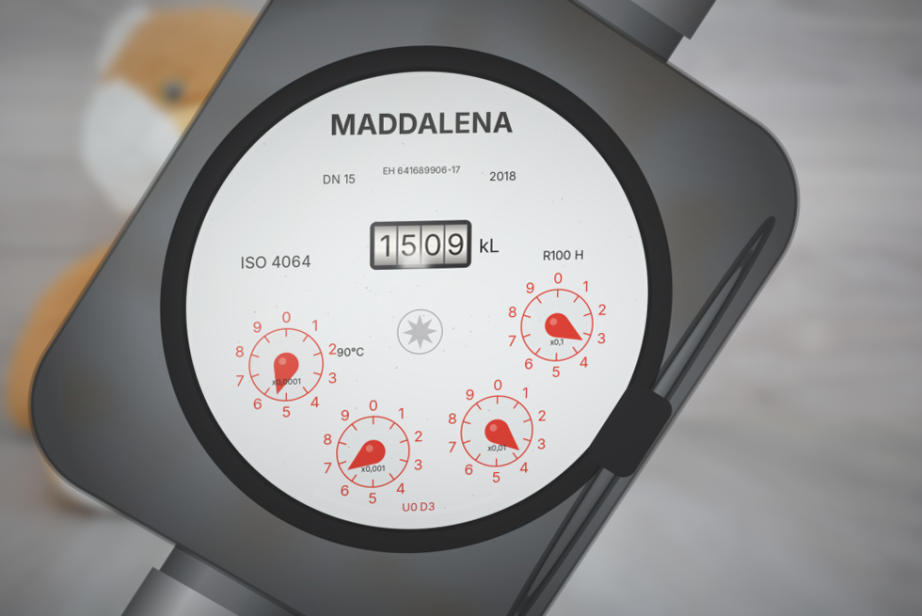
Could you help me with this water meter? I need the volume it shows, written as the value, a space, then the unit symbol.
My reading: 1509.3365 kL
